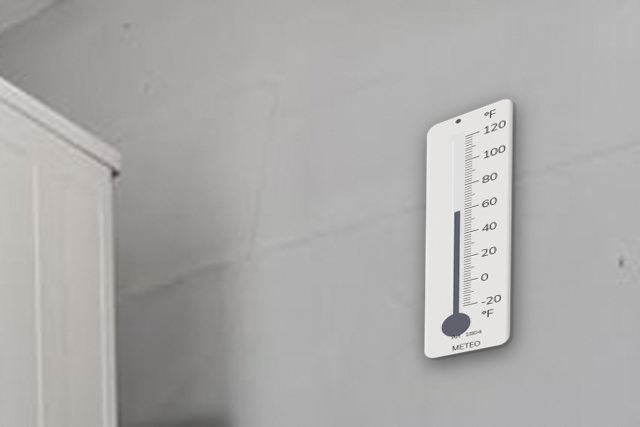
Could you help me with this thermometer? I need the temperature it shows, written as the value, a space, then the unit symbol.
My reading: 60 °F
